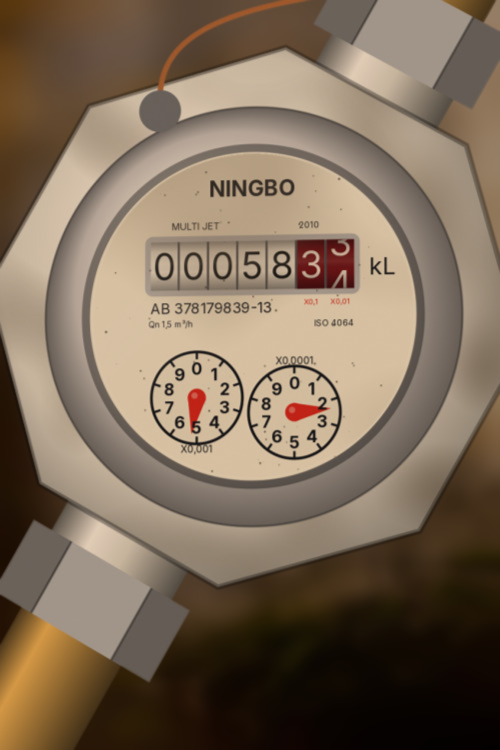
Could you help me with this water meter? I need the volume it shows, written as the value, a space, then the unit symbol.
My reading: 58.3352 kL
